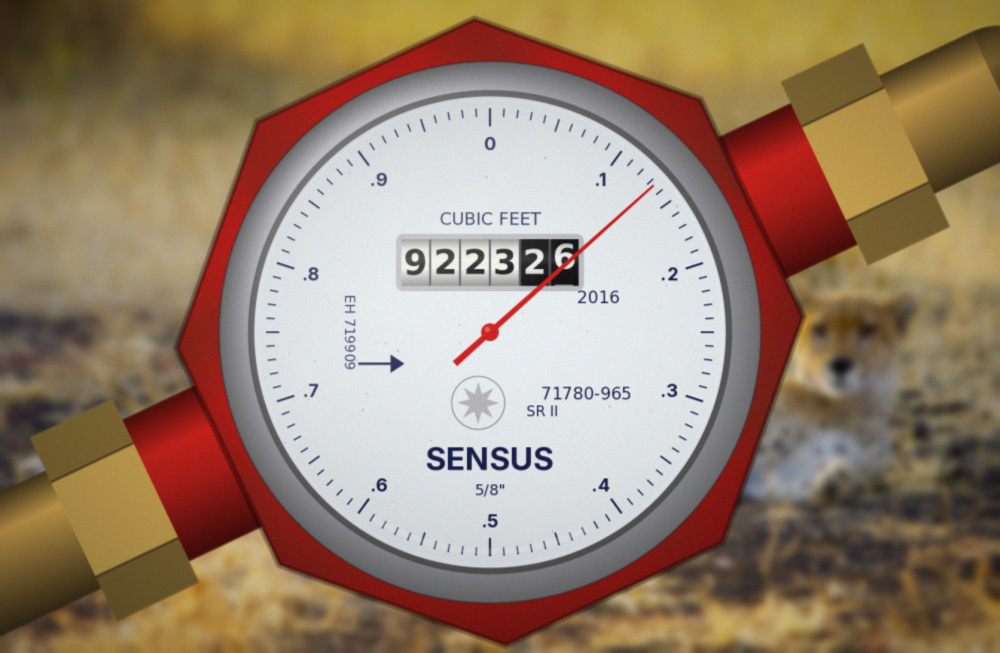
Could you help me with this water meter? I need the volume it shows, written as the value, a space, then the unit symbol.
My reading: 922326.13 ft³
